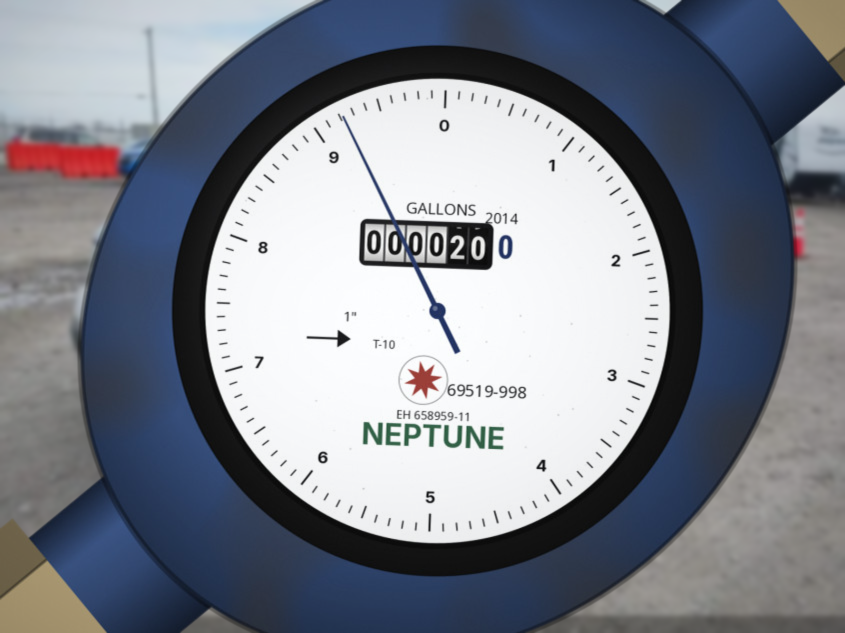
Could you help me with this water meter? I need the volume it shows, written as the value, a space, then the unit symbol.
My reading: 199.2 gal
